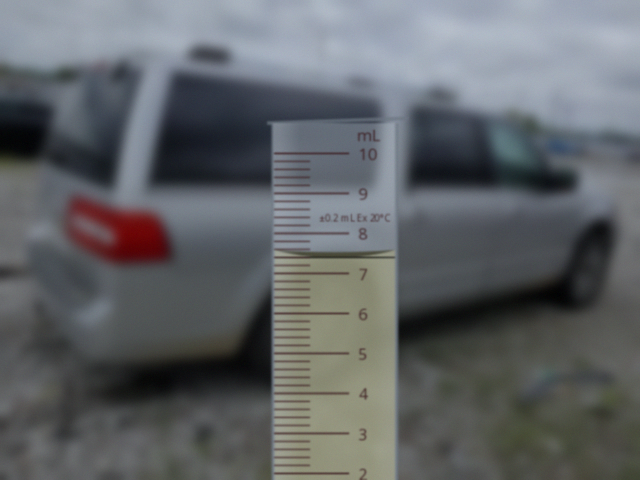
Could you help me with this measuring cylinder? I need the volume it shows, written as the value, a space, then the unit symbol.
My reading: 7.4 mL
